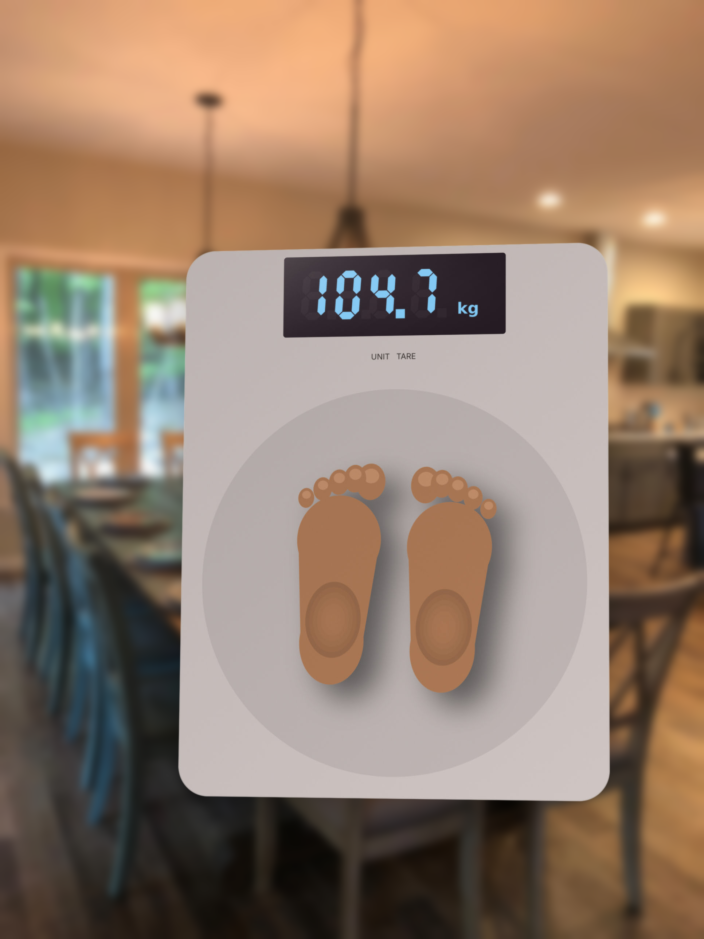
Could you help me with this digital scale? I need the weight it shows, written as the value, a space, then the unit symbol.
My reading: 104.7 kg
